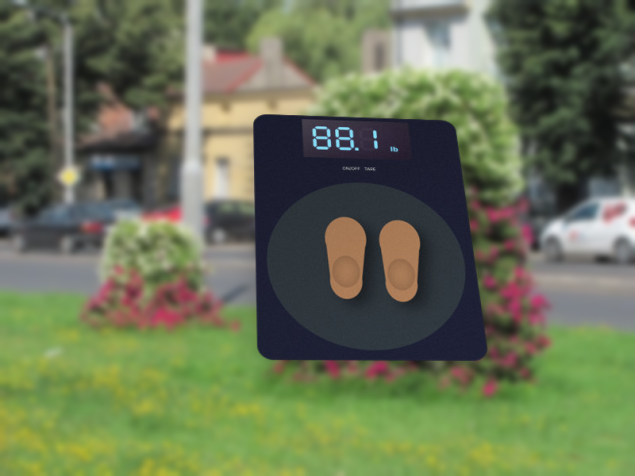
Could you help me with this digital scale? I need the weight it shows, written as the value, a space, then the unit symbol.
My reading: 88.1 lb
